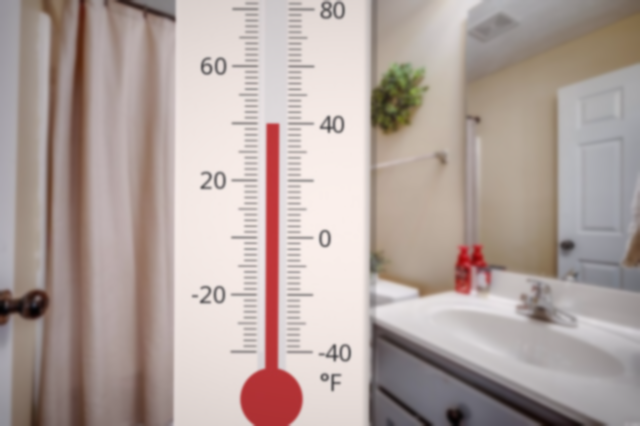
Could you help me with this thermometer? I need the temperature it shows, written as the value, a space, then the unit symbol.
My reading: 40 °F
